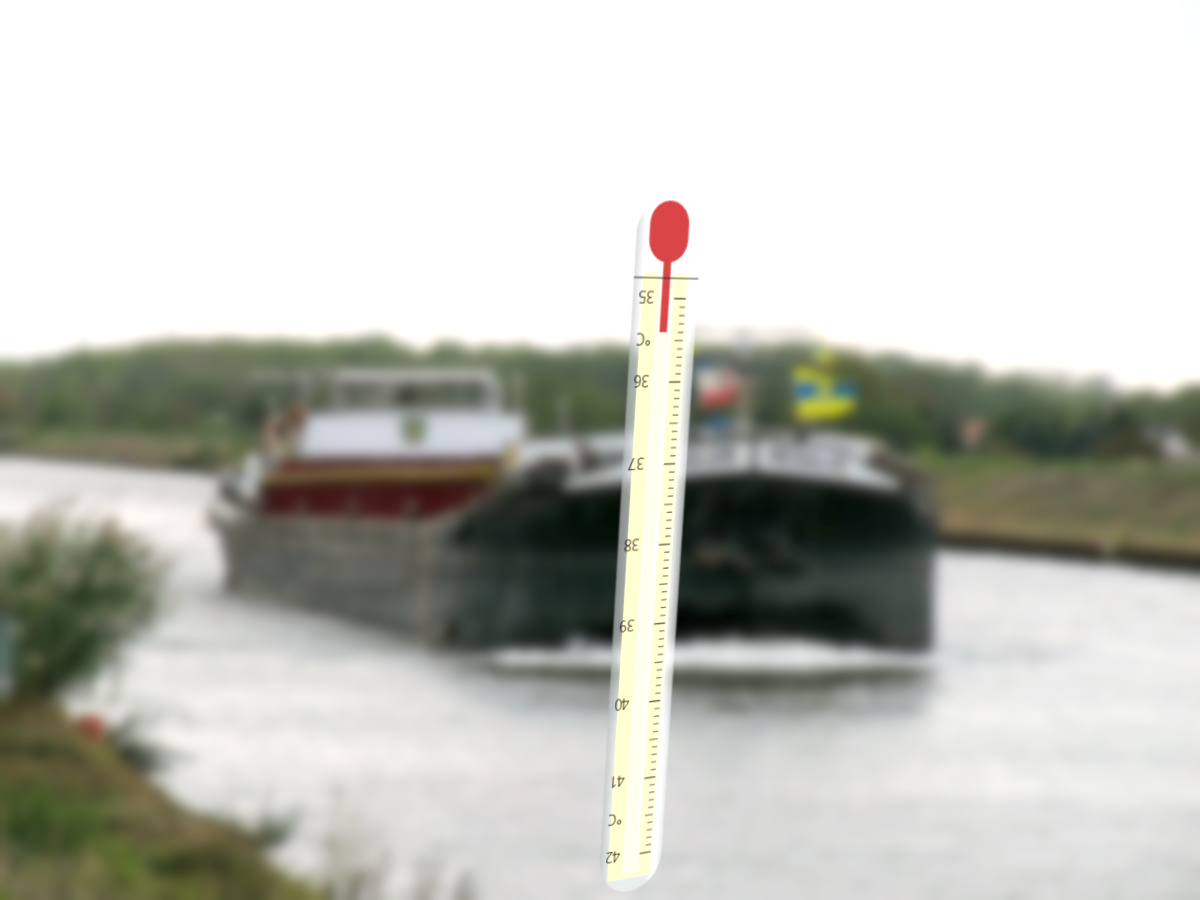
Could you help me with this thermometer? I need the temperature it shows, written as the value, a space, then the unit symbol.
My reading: 35.4 °C
